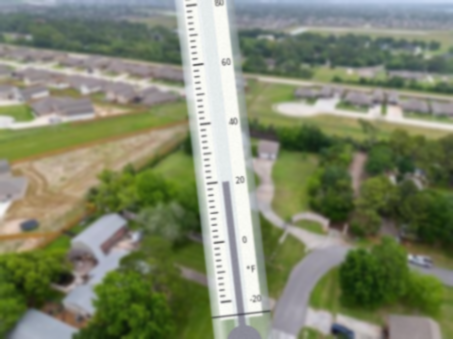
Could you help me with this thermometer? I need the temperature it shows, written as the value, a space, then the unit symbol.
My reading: 20 °F
